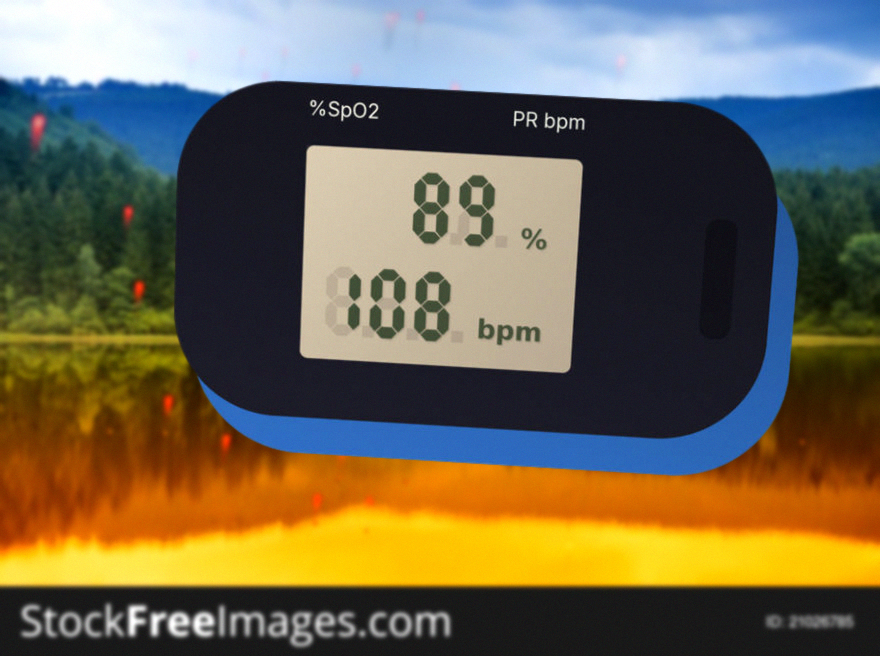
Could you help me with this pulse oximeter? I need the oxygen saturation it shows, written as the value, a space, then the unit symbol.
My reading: 89 %
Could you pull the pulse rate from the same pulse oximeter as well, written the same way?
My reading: 108 bpm
